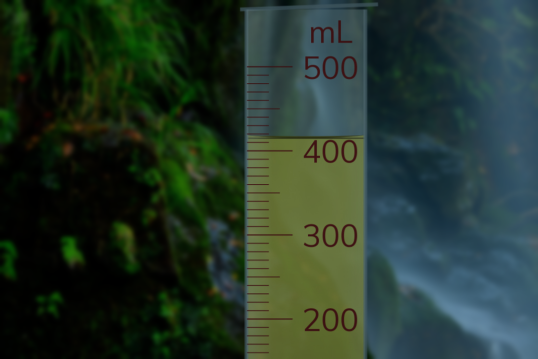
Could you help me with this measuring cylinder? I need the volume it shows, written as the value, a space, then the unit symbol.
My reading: 415 mL
